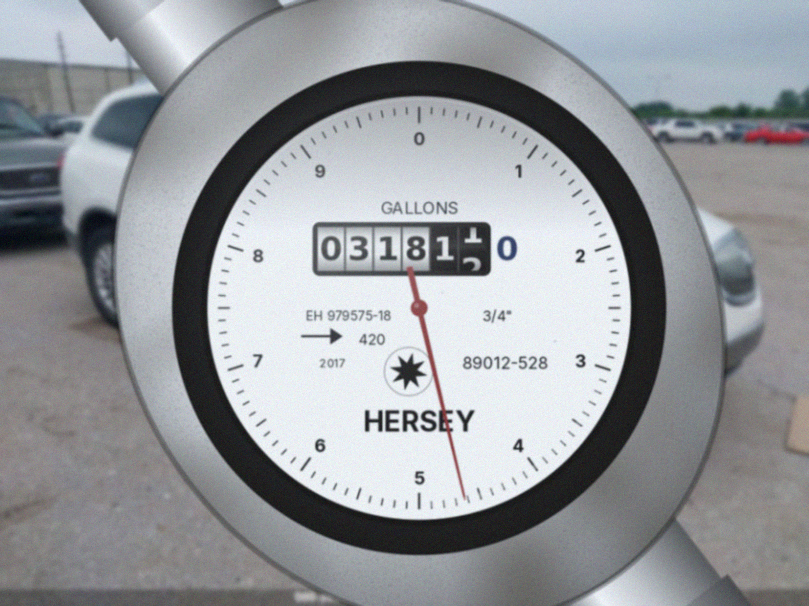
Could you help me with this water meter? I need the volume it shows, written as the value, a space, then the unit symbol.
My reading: 318114.6 gal
